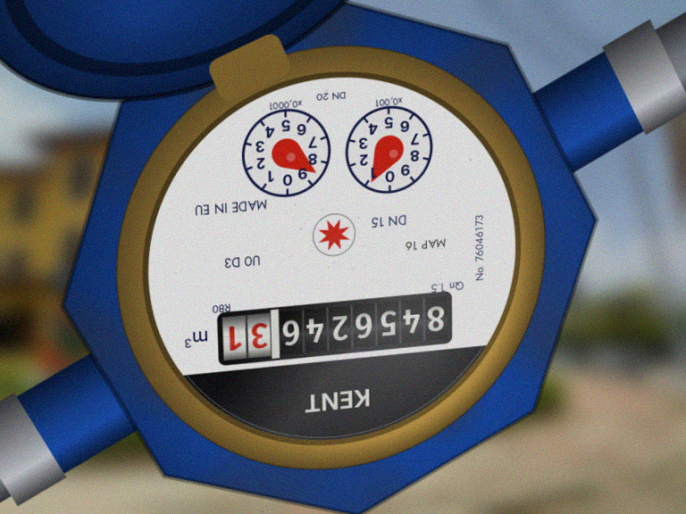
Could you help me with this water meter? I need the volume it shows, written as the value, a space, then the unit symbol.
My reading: 8456246.3108 m³
